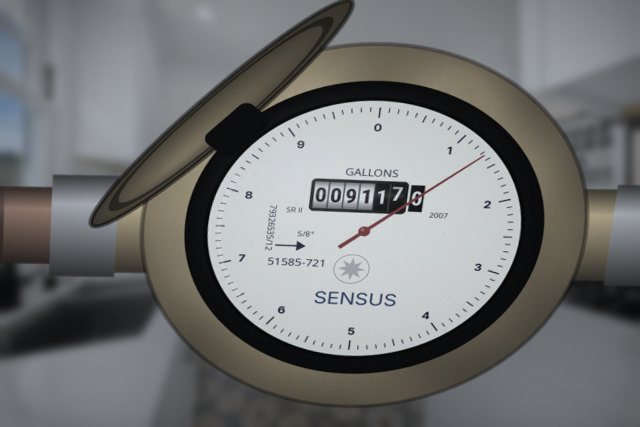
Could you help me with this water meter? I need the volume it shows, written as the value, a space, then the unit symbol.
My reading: 91171.3 gal
